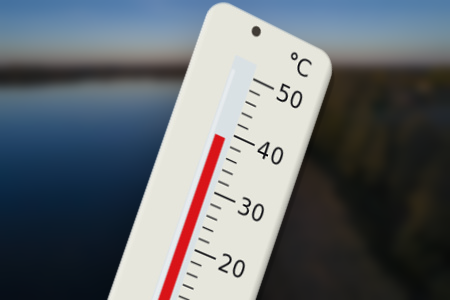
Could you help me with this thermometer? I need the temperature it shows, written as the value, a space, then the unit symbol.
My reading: 39 °C
